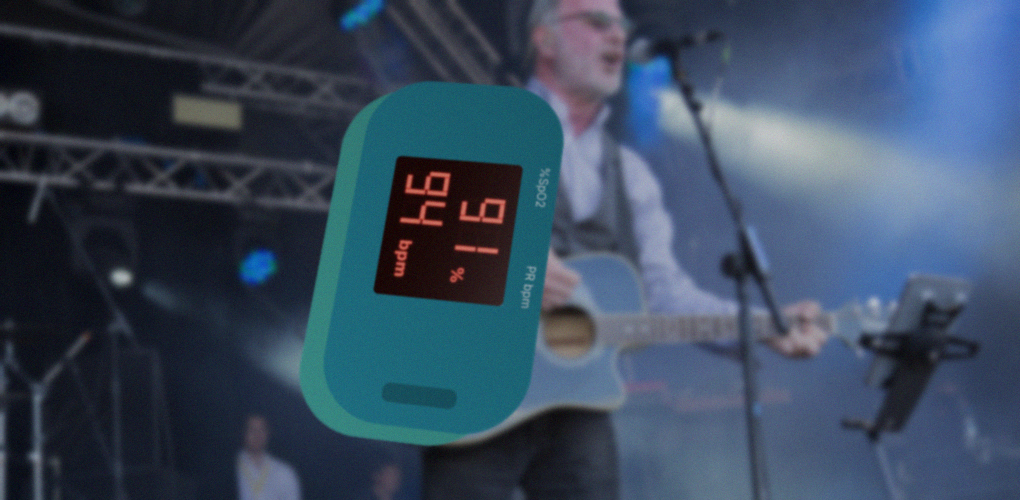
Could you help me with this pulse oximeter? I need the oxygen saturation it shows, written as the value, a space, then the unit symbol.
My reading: 91 %
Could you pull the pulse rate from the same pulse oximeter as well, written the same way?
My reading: 94 bpm
